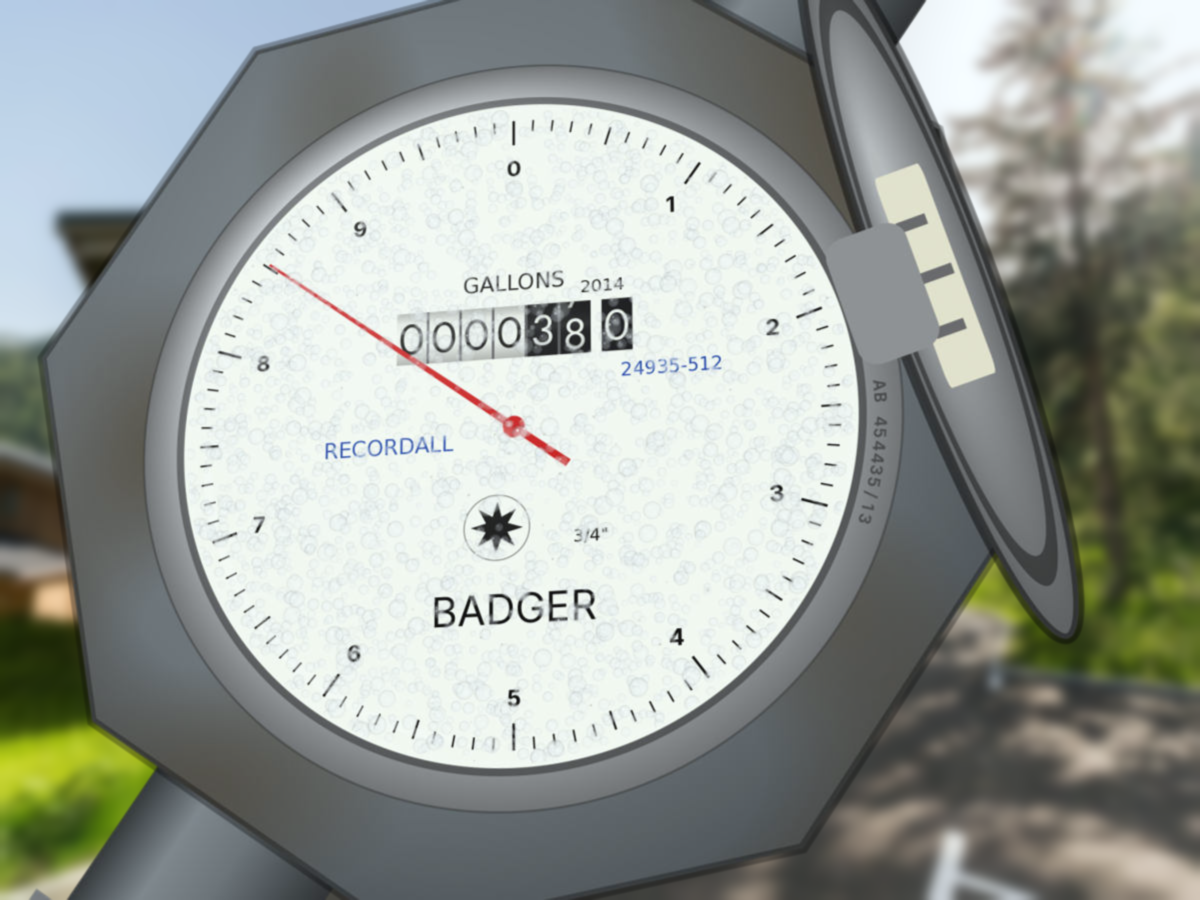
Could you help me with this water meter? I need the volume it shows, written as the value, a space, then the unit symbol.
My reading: 378.5 gal
